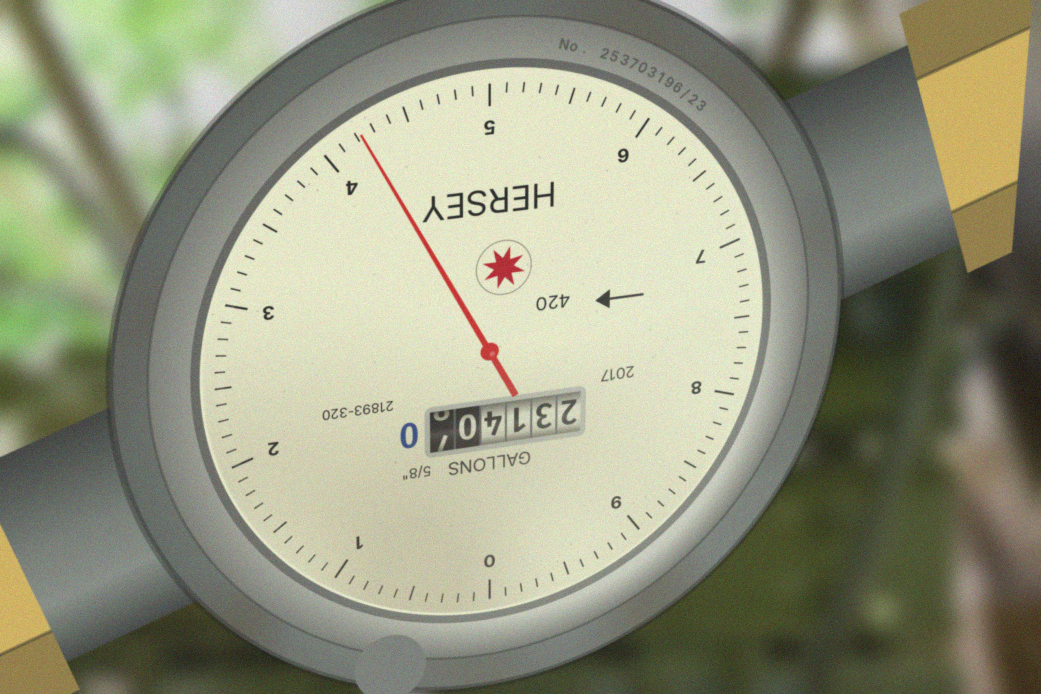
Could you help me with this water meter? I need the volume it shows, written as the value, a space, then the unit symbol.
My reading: 2314074.2 gal
